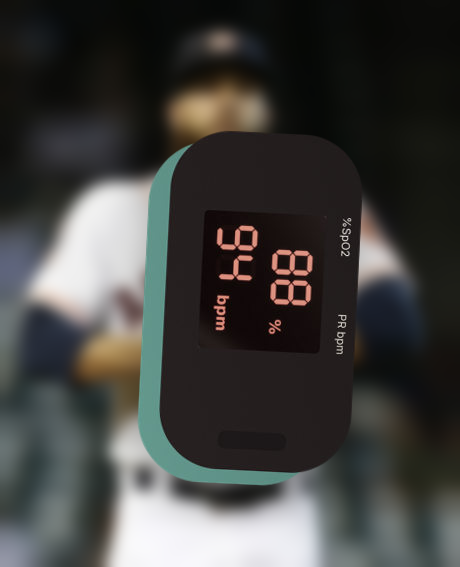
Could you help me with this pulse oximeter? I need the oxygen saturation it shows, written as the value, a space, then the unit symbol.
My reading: 88 %
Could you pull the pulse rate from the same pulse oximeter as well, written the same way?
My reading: 94 bpm
